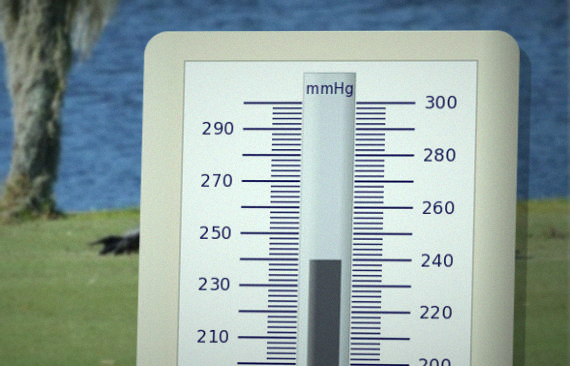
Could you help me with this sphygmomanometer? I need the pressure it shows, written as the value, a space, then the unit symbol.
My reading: 240 mmHg
